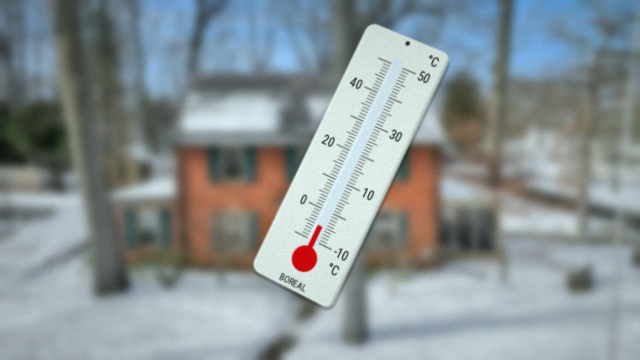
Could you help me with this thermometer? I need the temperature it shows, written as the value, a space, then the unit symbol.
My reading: -5 °C
